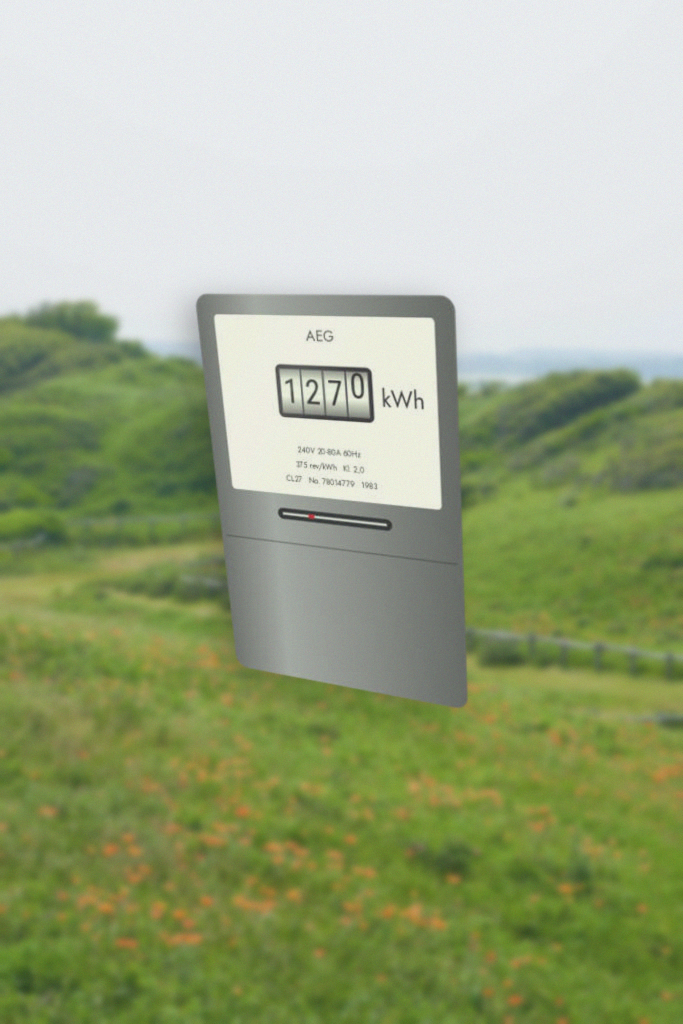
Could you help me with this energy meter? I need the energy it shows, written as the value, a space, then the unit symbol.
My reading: 1270 kWh
